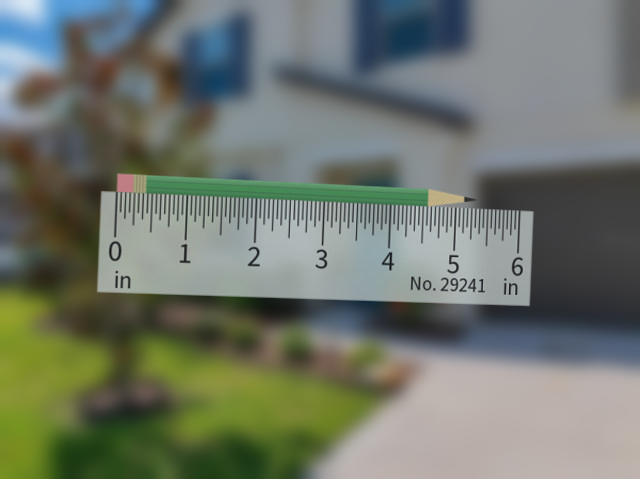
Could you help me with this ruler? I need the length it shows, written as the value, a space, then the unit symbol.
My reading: 5.3125 in
